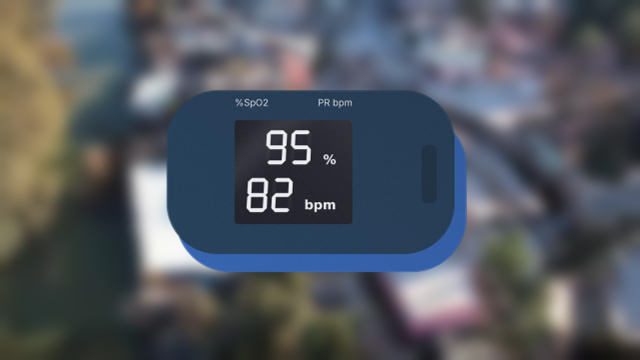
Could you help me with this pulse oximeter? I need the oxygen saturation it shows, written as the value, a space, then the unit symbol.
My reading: 95 %
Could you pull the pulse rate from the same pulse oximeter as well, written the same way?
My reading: 82 bpm
